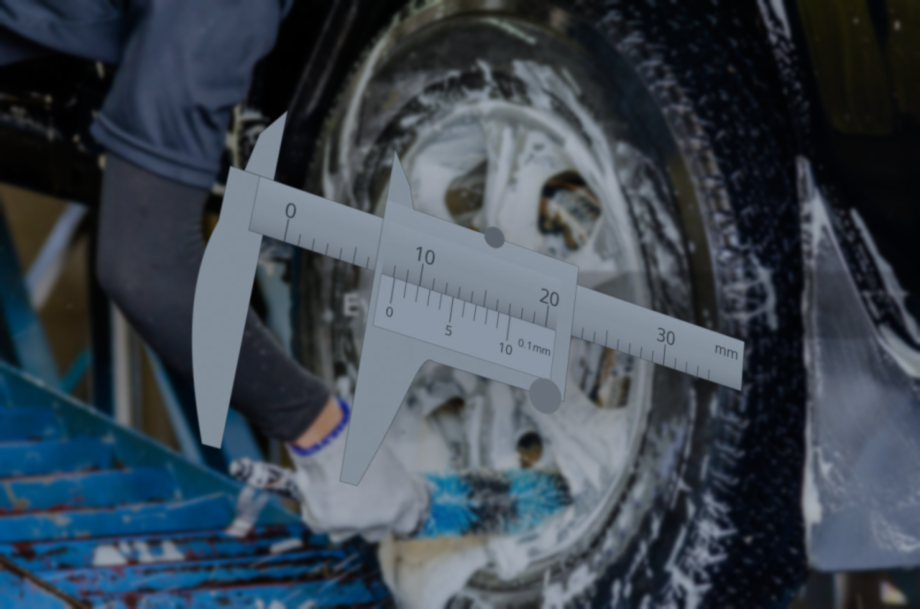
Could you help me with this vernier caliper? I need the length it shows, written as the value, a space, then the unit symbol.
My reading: 8.1 mm
